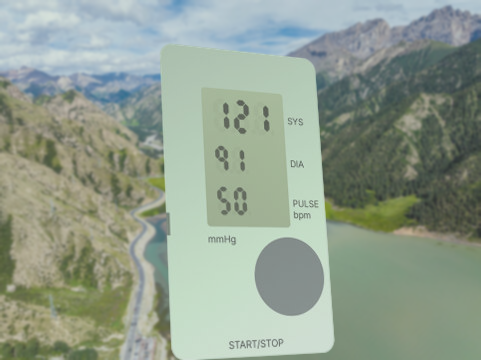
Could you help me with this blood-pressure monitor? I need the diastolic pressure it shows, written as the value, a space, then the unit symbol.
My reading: 91 mmHg
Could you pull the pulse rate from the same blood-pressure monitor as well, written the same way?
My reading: 50 bpm
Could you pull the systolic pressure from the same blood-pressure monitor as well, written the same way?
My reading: 121 mmHg
